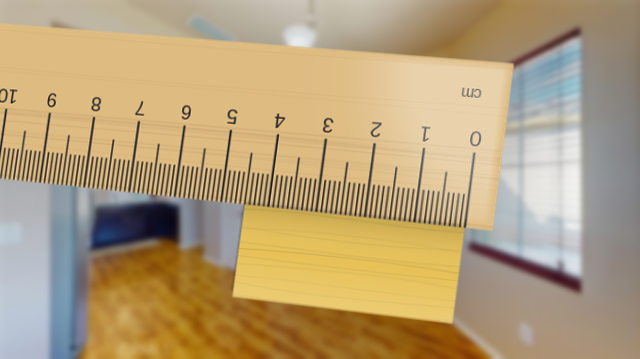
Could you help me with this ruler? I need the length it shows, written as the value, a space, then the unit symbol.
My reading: 4.5 cm
